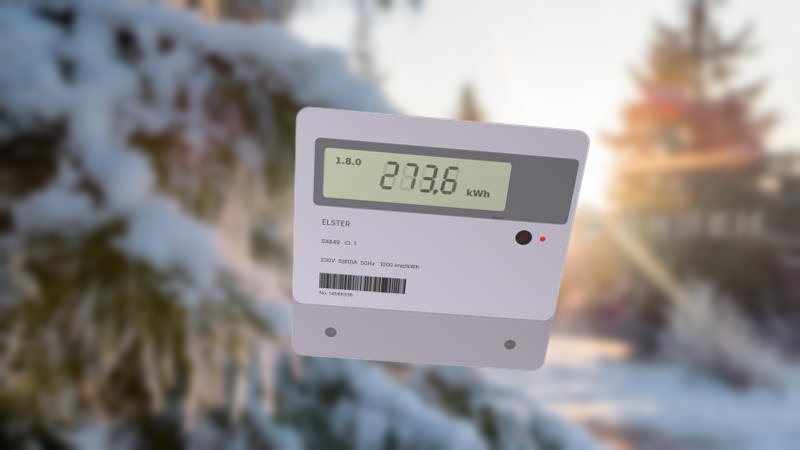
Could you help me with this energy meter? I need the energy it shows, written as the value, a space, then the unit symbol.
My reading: 273.6 kWh
